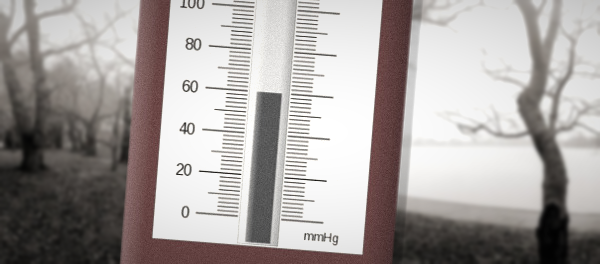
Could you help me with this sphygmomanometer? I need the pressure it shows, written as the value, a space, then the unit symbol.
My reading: 60 mmHg
